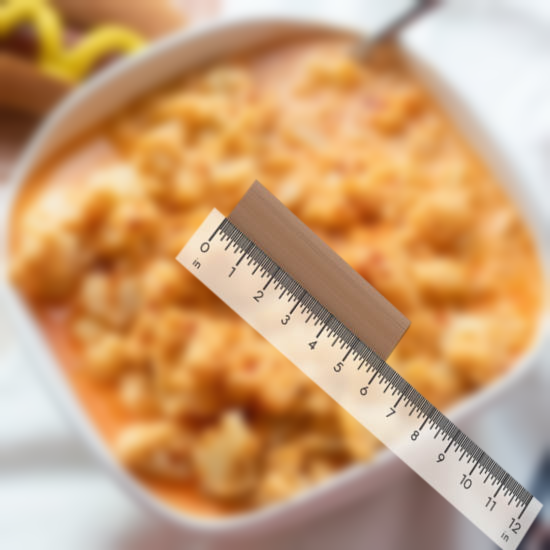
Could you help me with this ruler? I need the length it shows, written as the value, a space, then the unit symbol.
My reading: 6 in
